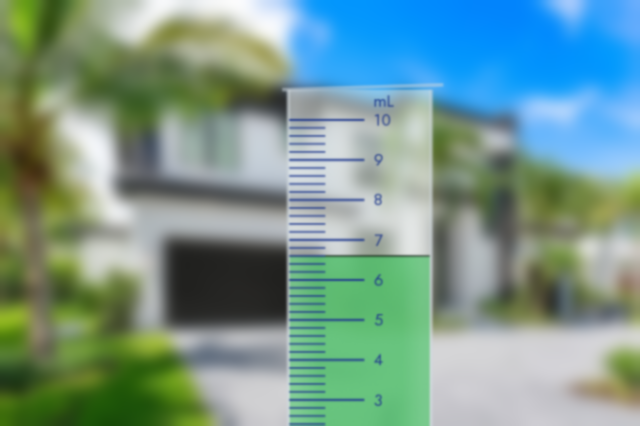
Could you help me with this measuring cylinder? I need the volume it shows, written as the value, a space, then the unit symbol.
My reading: 6.6 mL
